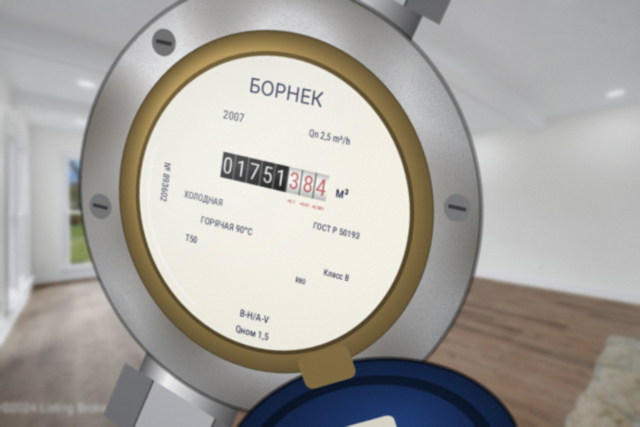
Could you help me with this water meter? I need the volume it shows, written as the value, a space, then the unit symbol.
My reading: 1751.384 m³
